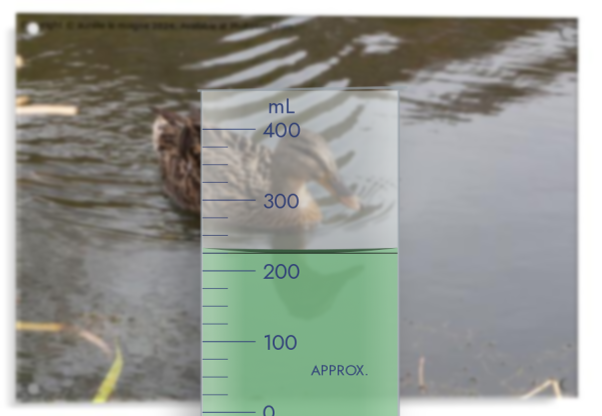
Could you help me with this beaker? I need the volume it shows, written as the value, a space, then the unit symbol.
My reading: 225 mL
